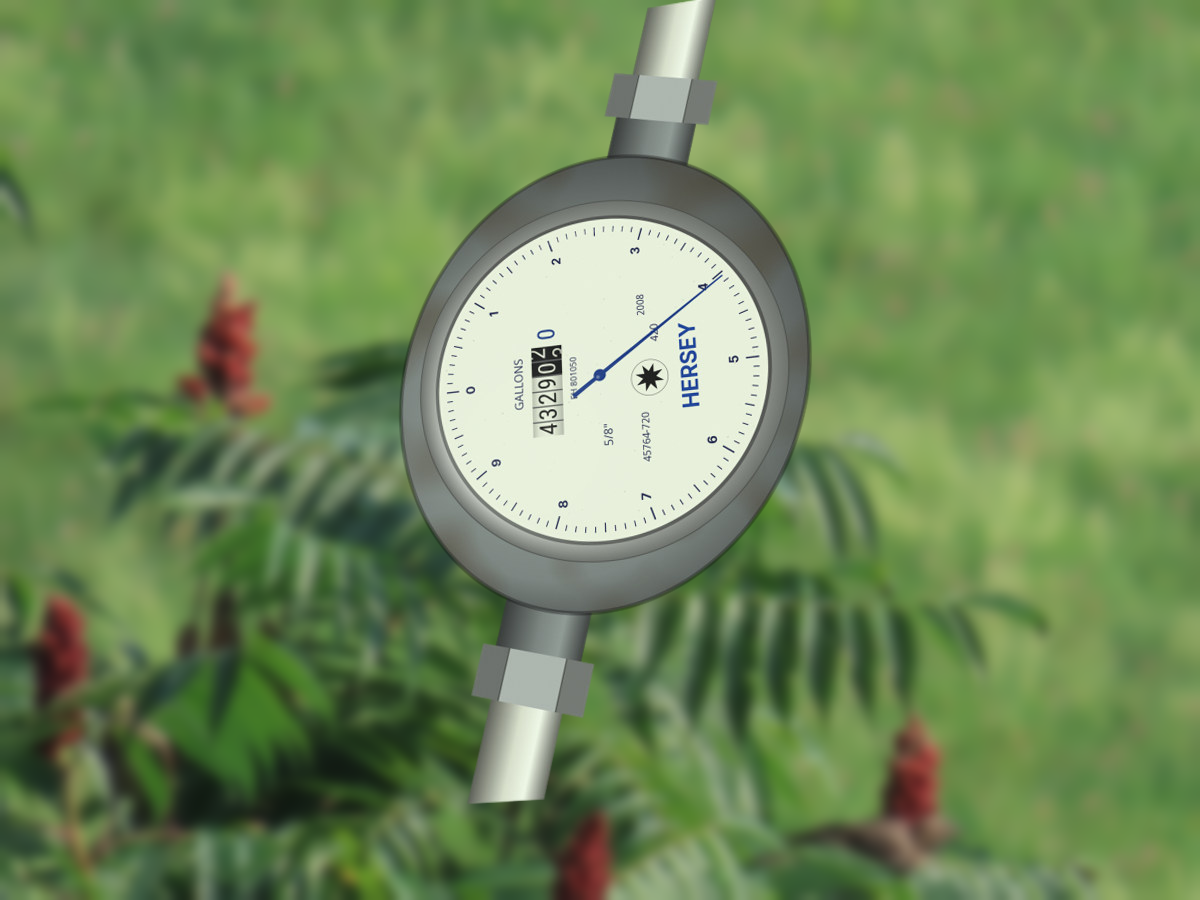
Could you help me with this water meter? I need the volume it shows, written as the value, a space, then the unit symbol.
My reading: 4329024.0 gal
